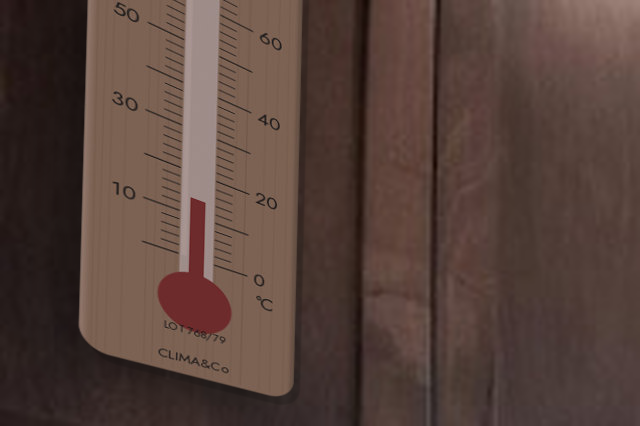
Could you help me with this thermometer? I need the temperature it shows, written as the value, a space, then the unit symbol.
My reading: 14 °C
